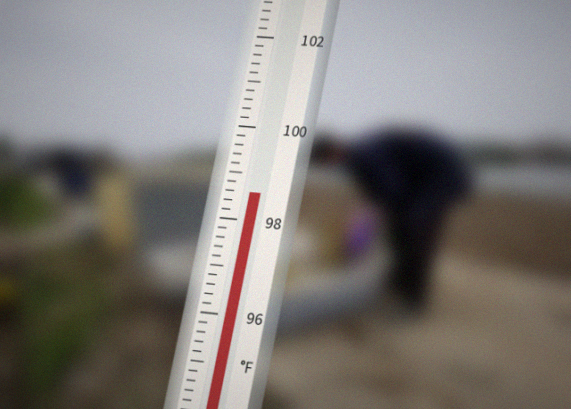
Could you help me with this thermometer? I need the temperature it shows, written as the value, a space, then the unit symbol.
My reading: 98.6 °F
